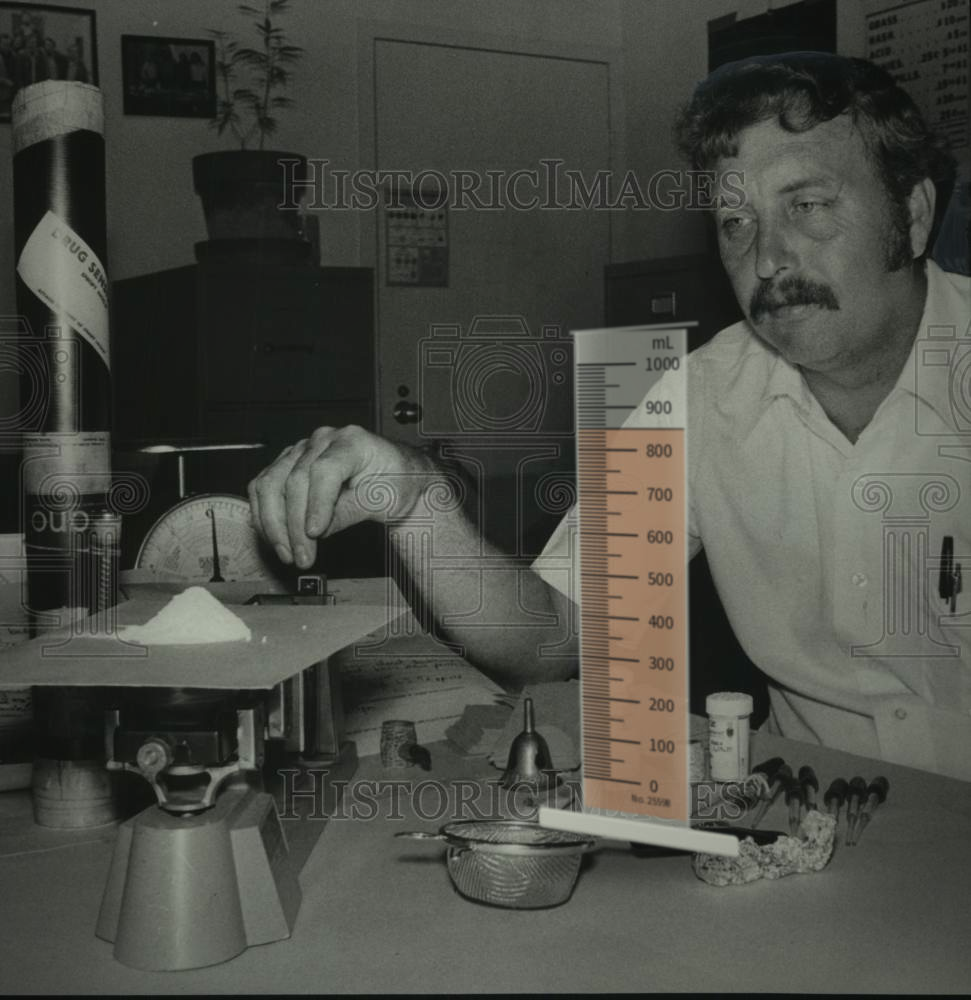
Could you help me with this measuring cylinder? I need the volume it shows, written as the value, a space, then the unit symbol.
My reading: 850 mL
